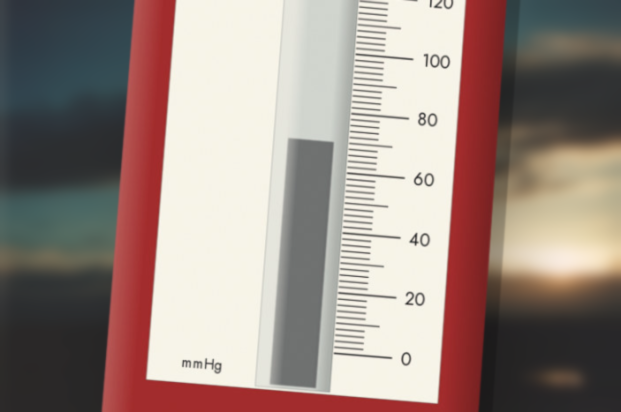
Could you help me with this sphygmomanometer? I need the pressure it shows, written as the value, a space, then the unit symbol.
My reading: 70 mmHg
